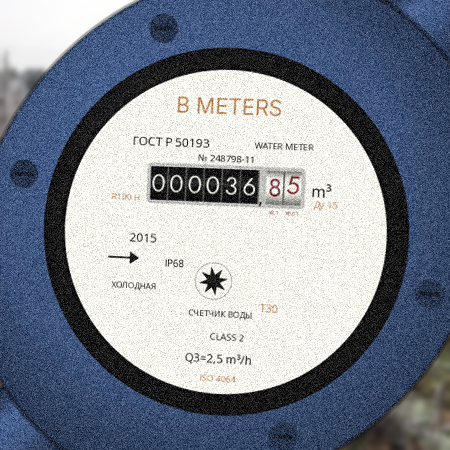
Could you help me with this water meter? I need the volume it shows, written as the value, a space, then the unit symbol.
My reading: 36.85 m³
